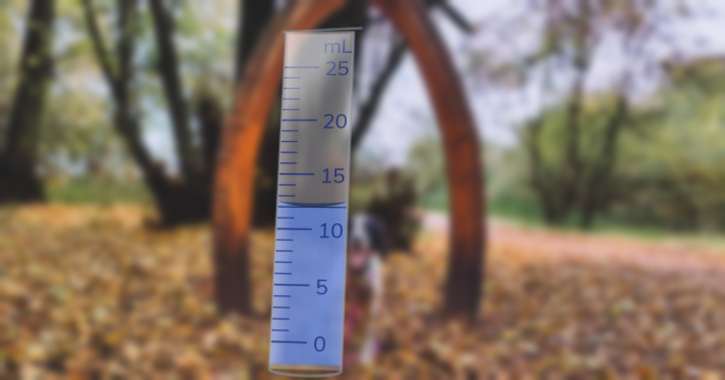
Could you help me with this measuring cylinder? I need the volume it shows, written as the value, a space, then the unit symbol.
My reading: 12 mL
